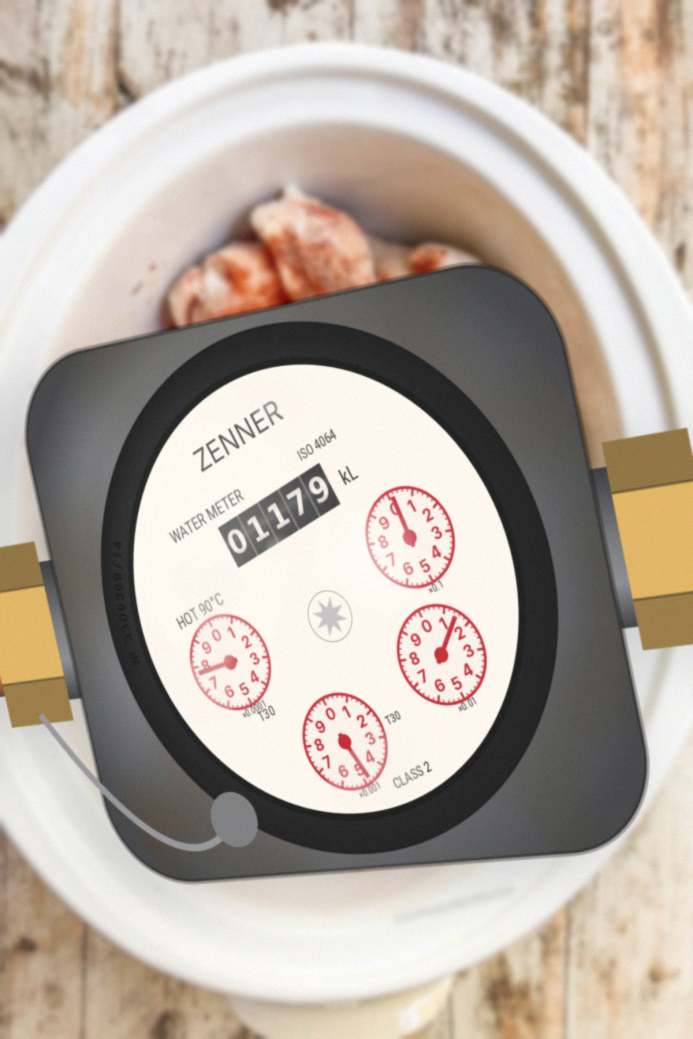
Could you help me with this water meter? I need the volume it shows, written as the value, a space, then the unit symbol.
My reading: 1179.0147 kL
